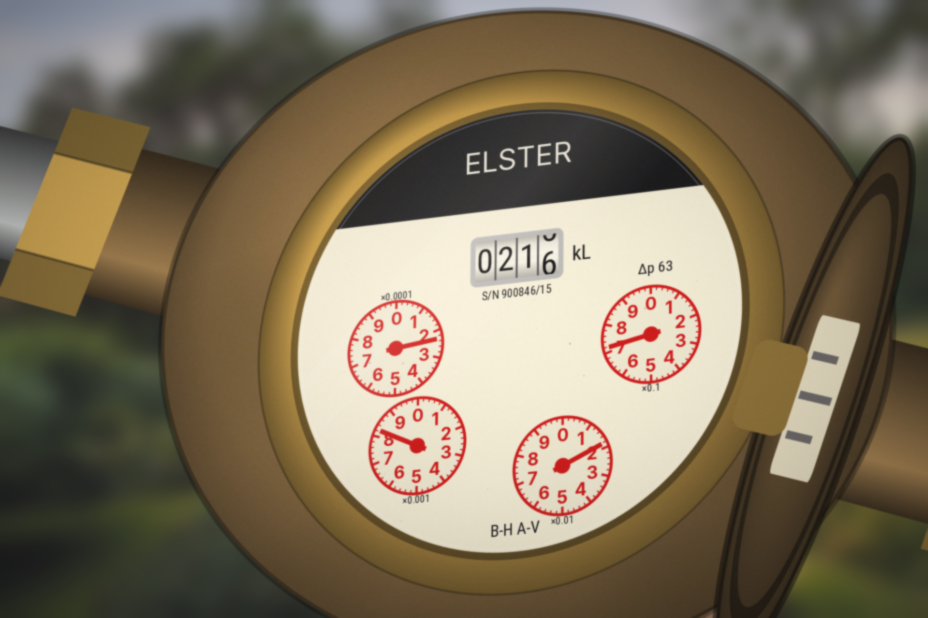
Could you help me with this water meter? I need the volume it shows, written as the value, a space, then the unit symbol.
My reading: 215.7182 kL
